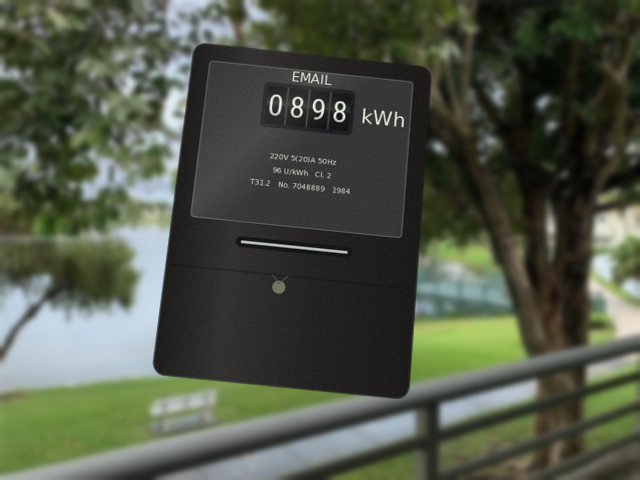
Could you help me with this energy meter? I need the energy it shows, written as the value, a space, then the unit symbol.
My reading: 898 kWh
